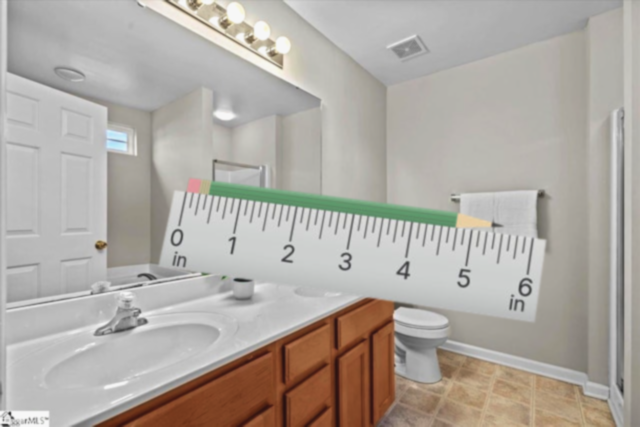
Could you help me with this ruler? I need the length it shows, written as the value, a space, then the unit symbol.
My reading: 5.5 in
